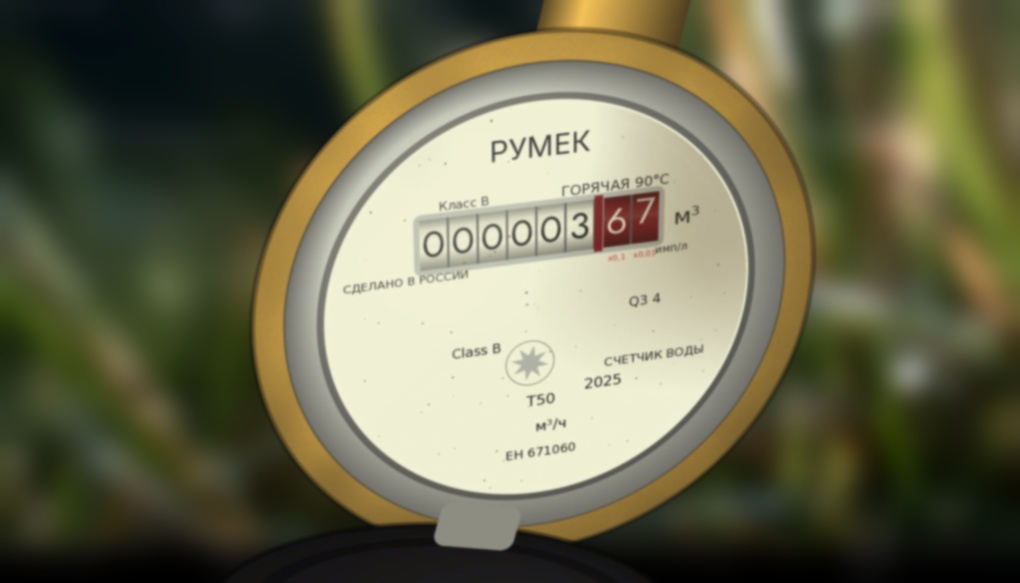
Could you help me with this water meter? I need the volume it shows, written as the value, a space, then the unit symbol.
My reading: 3.67 m³
